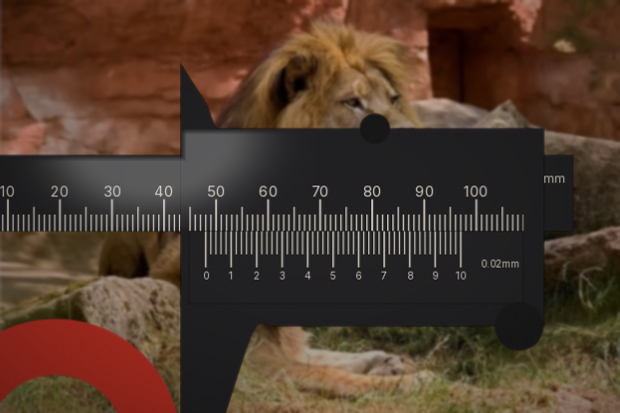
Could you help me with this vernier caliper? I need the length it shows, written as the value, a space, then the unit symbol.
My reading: 48.0 mm
